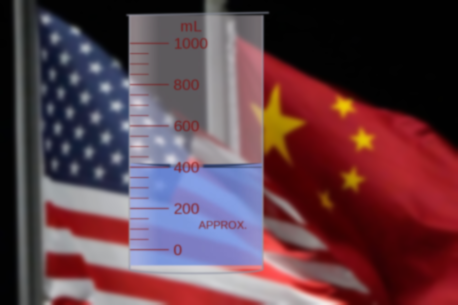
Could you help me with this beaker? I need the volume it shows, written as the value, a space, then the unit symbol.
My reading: 400 mL
